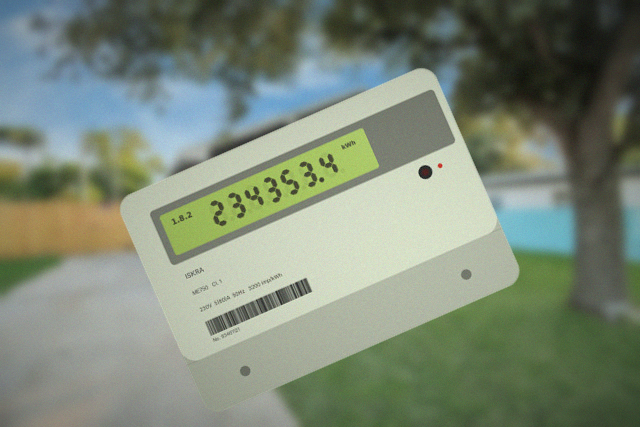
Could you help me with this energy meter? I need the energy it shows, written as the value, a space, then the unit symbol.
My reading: 234353.4 kWh
